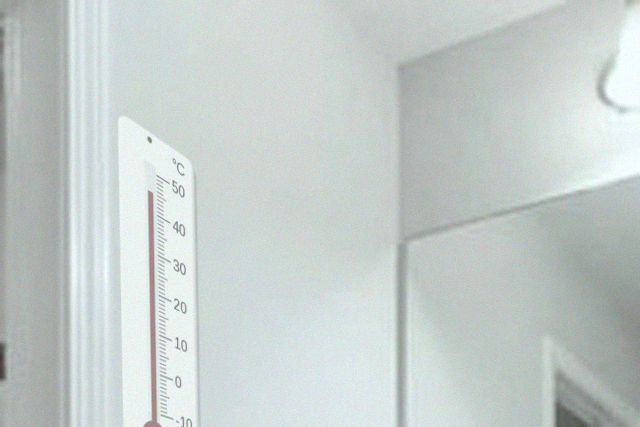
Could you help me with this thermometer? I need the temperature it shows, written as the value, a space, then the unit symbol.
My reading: 45 °C
